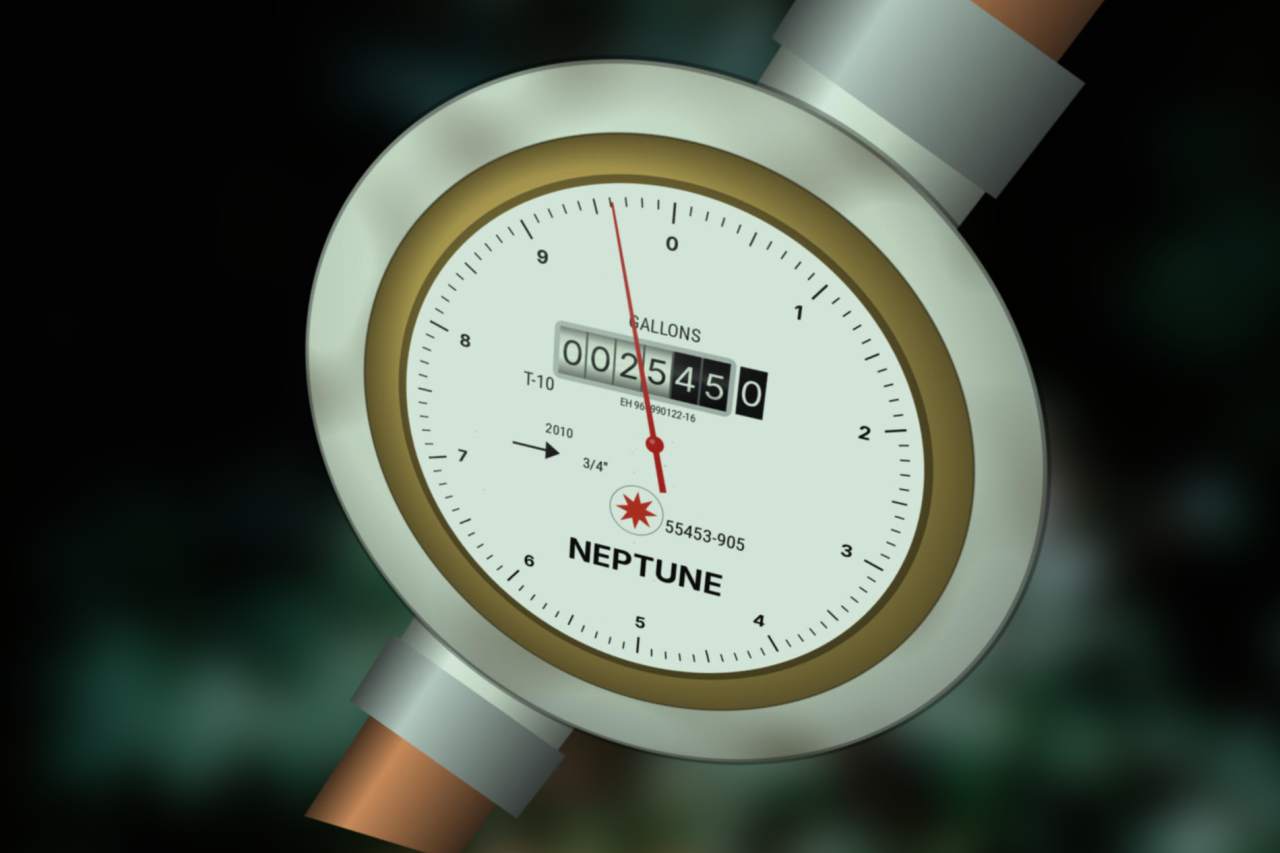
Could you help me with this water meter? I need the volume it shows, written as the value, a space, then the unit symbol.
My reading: 25449.6 gal
